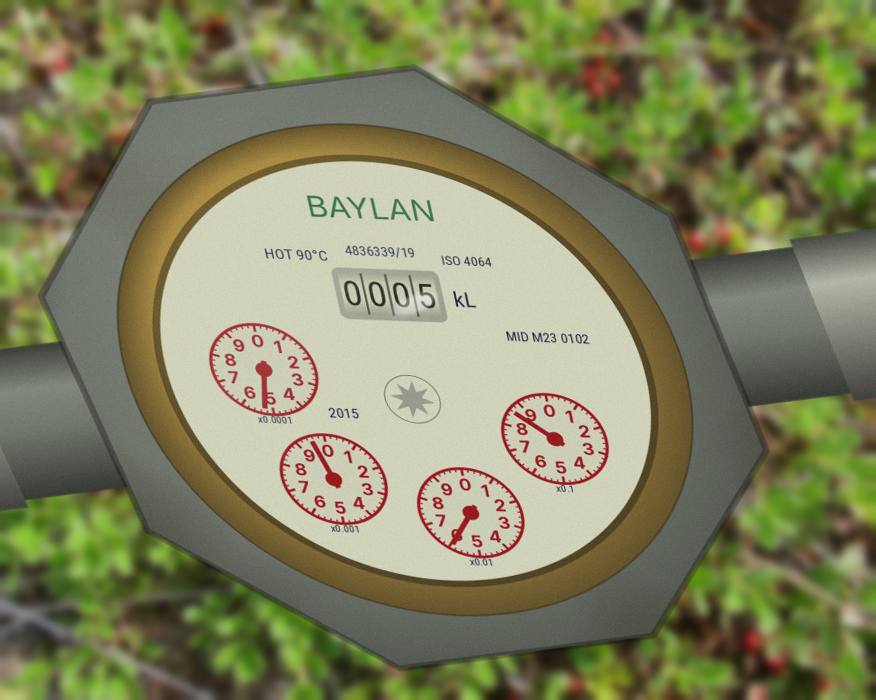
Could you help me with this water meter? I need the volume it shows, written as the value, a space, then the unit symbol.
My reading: 5.8595 kL
